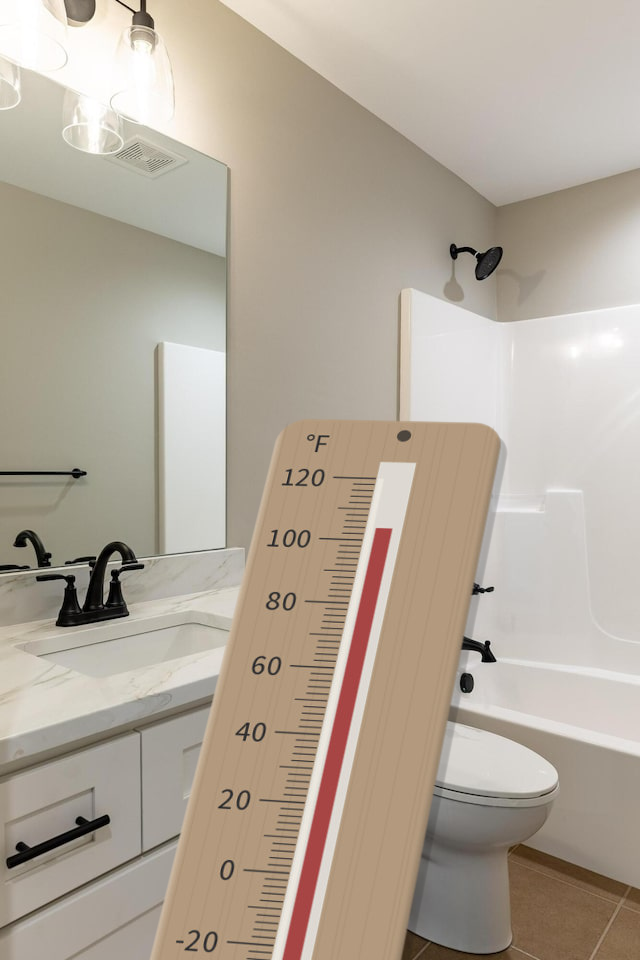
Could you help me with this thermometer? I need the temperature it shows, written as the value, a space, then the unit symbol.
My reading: 104 °F
